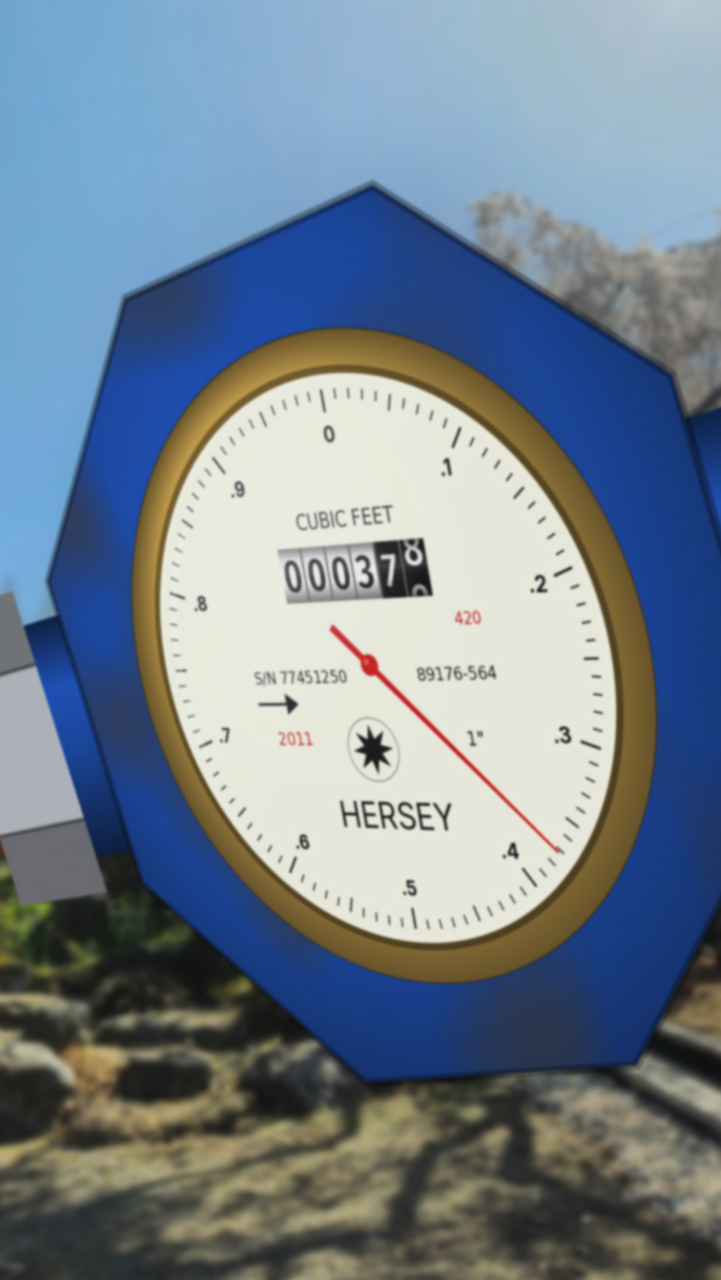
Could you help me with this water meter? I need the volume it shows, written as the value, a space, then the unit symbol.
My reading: 378.37 ft³
